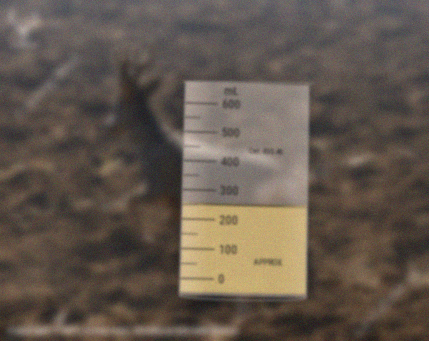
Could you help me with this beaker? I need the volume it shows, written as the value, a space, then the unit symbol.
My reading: 250 mL
